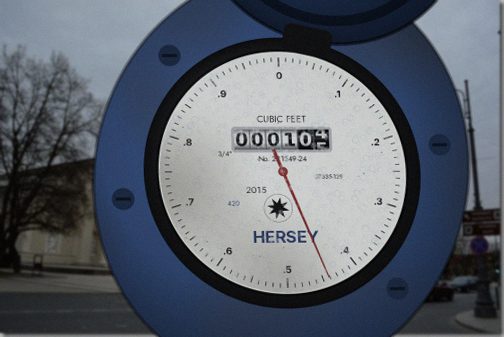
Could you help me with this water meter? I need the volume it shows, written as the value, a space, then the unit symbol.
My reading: 104.44 ft³
